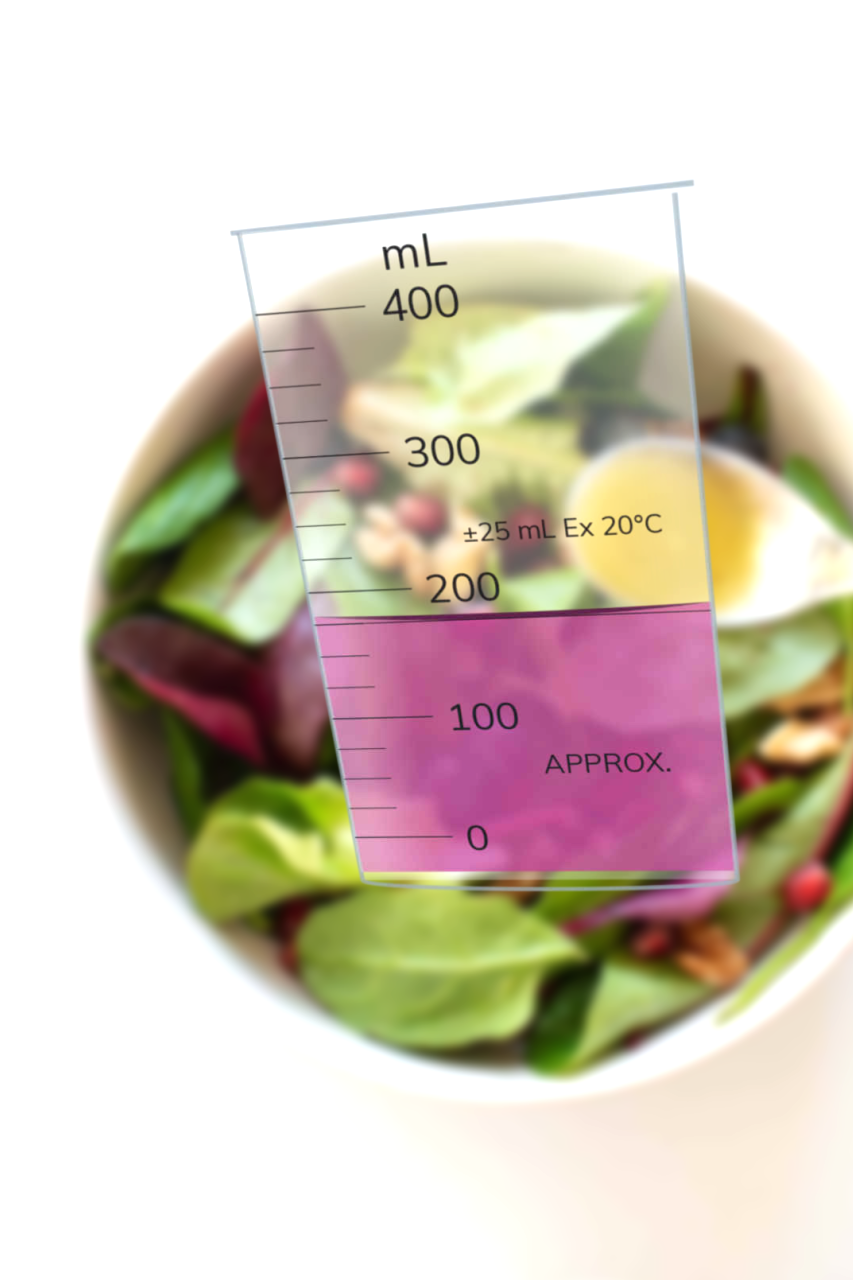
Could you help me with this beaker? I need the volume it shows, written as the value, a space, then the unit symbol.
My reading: 175 mL
